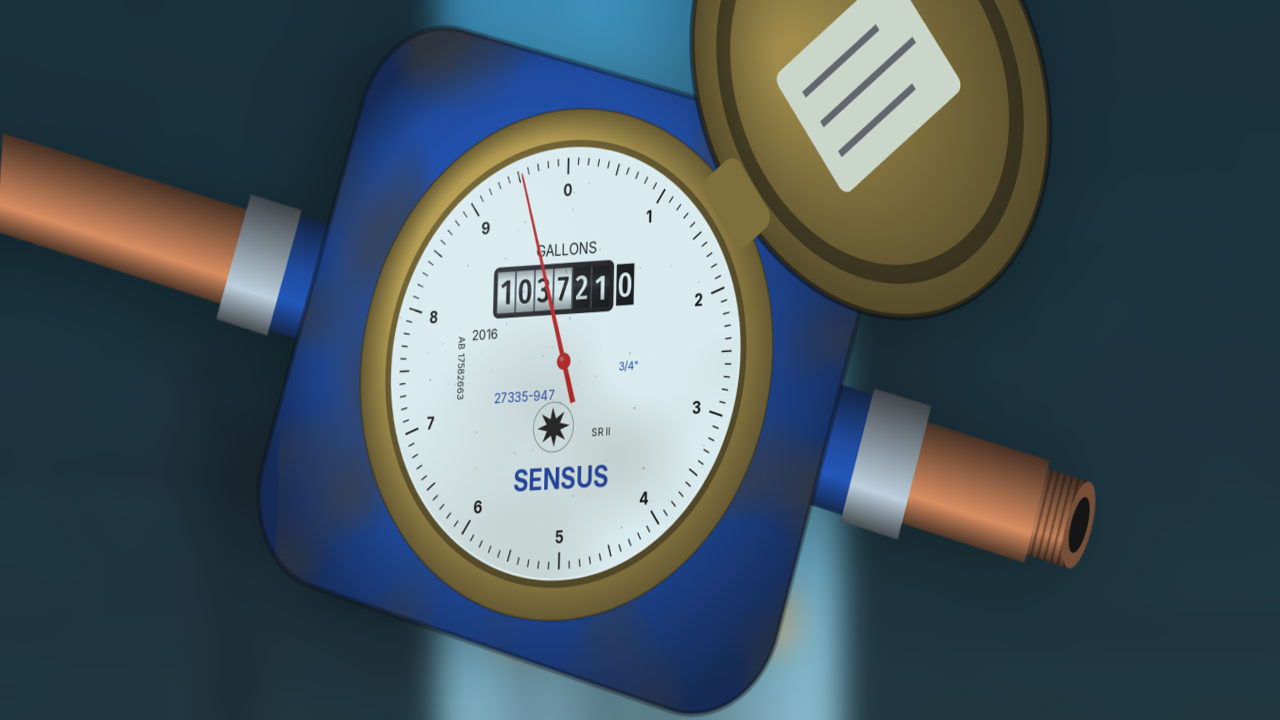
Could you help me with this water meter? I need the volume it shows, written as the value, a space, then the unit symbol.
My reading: 1037209.5 gal
